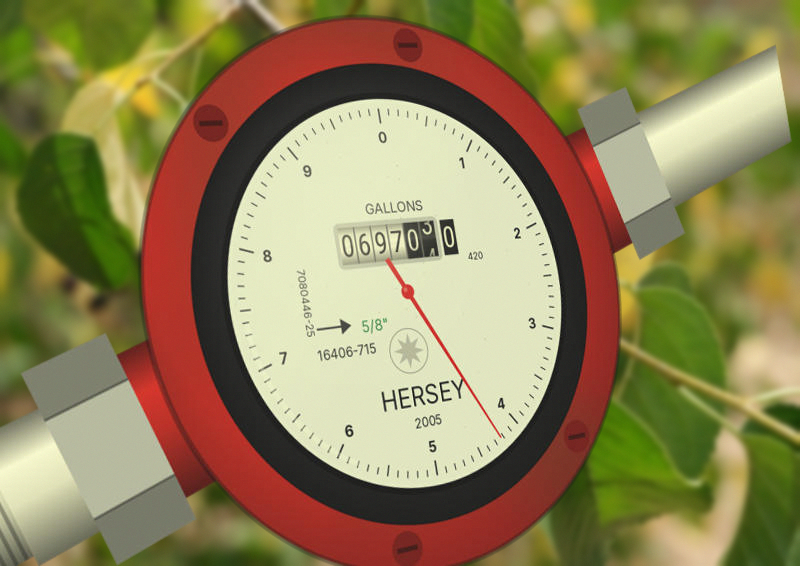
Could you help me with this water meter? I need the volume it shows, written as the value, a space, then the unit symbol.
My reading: 697034.2 gal
